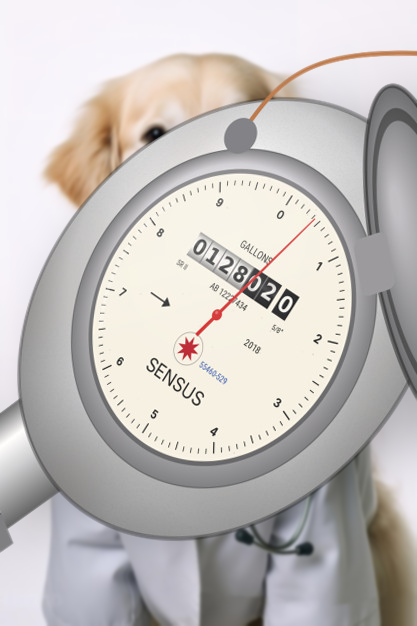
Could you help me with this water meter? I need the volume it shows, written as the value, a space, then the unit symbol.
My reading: 128020.4 gal
